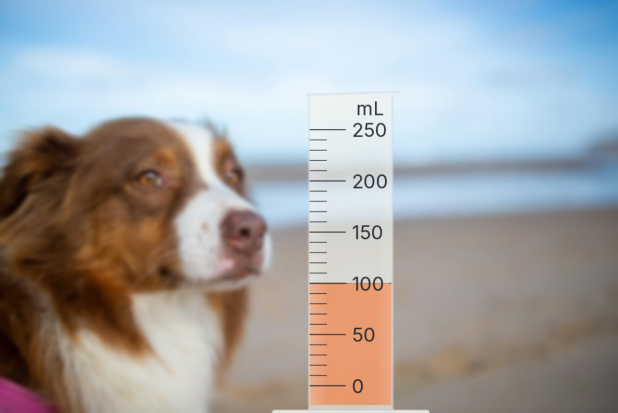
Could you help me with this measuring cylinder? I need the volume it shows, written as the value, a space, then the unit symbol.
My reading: 100 mL
